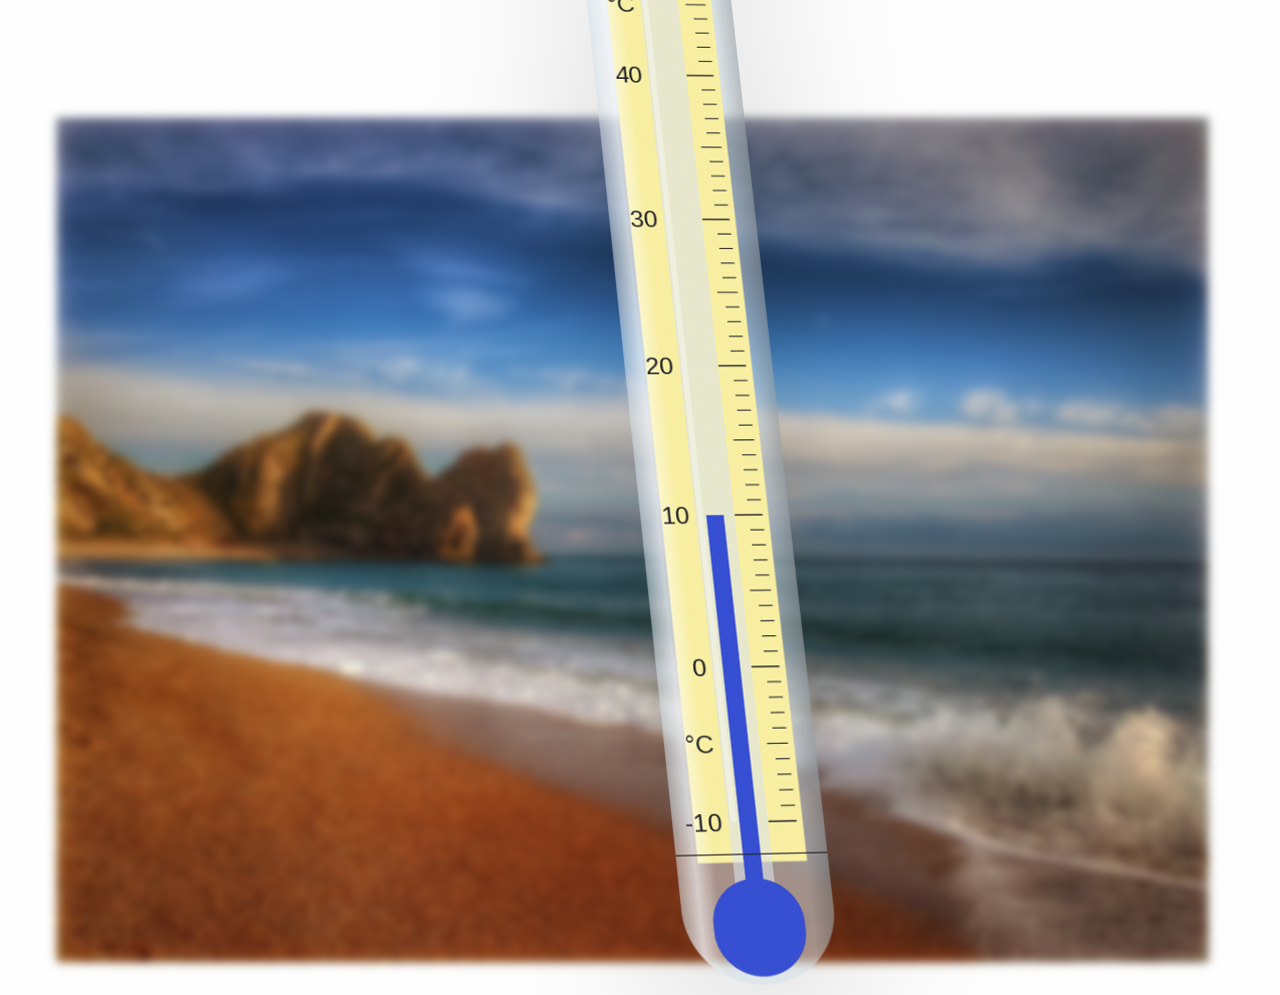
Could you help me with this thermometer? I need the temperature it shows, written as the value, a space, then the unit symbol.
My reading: 10 °C
